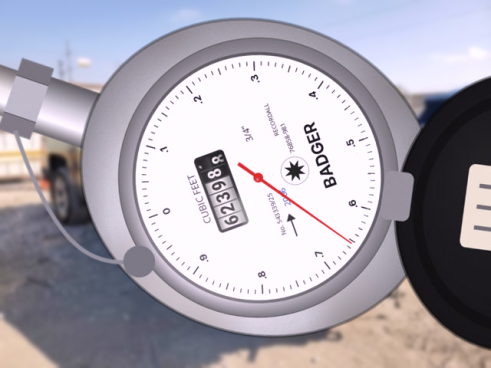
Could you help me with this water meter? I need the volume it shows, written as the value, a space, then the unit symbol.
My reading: 623987.65 ft³
